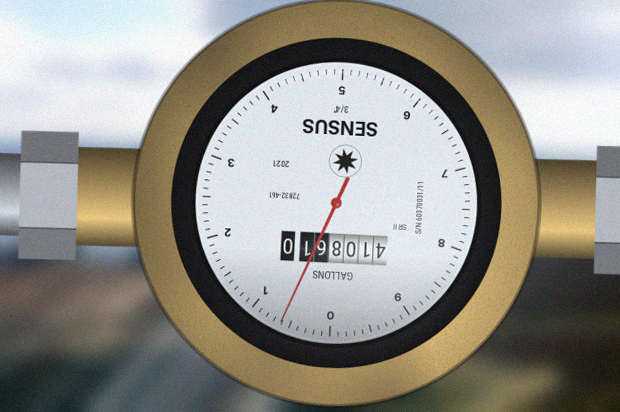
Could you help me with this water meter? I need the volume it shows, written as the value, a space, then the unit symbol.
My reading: 4108610.6 gal
